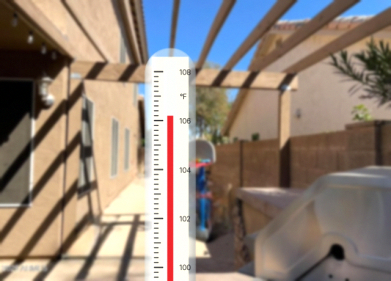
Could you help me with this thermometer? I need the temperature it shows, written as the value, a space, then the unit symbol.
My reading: 106.2 °F
